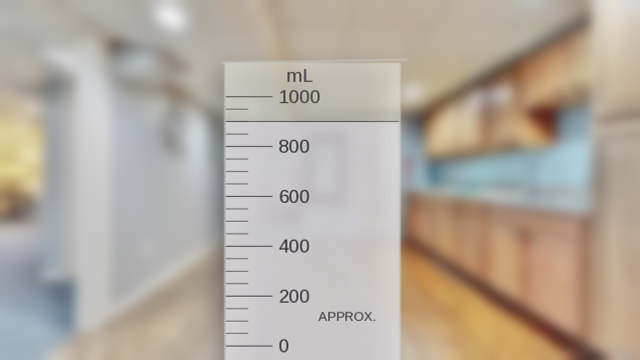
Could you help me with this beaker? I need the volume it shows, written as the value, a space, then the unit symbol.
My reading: 900 mL
